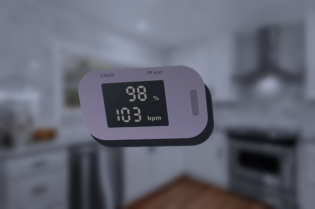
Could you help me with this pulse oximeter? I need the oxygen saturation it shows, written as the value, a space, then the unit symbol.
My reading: 98 %
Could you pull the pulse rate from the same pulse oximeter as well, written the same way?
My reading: 103 bpm
